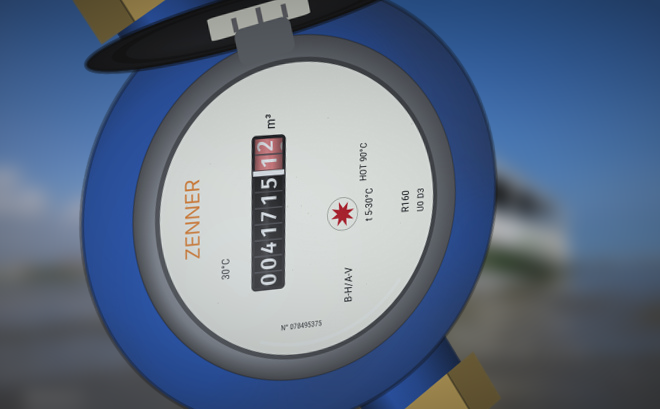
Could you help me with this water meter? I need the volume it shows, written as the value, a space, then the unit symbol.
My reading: 41715.12 m³
